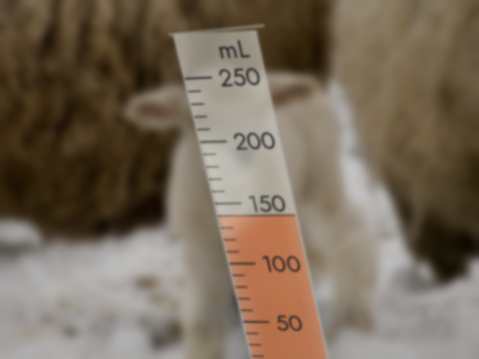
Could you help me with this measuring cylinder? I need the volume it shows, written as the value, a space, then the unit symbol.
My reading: 140 mL
